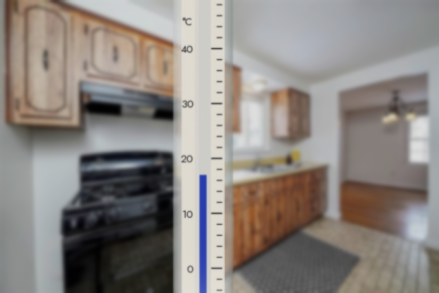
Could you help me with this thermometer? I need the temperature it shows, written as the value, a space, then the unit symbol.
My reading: 17 °C
